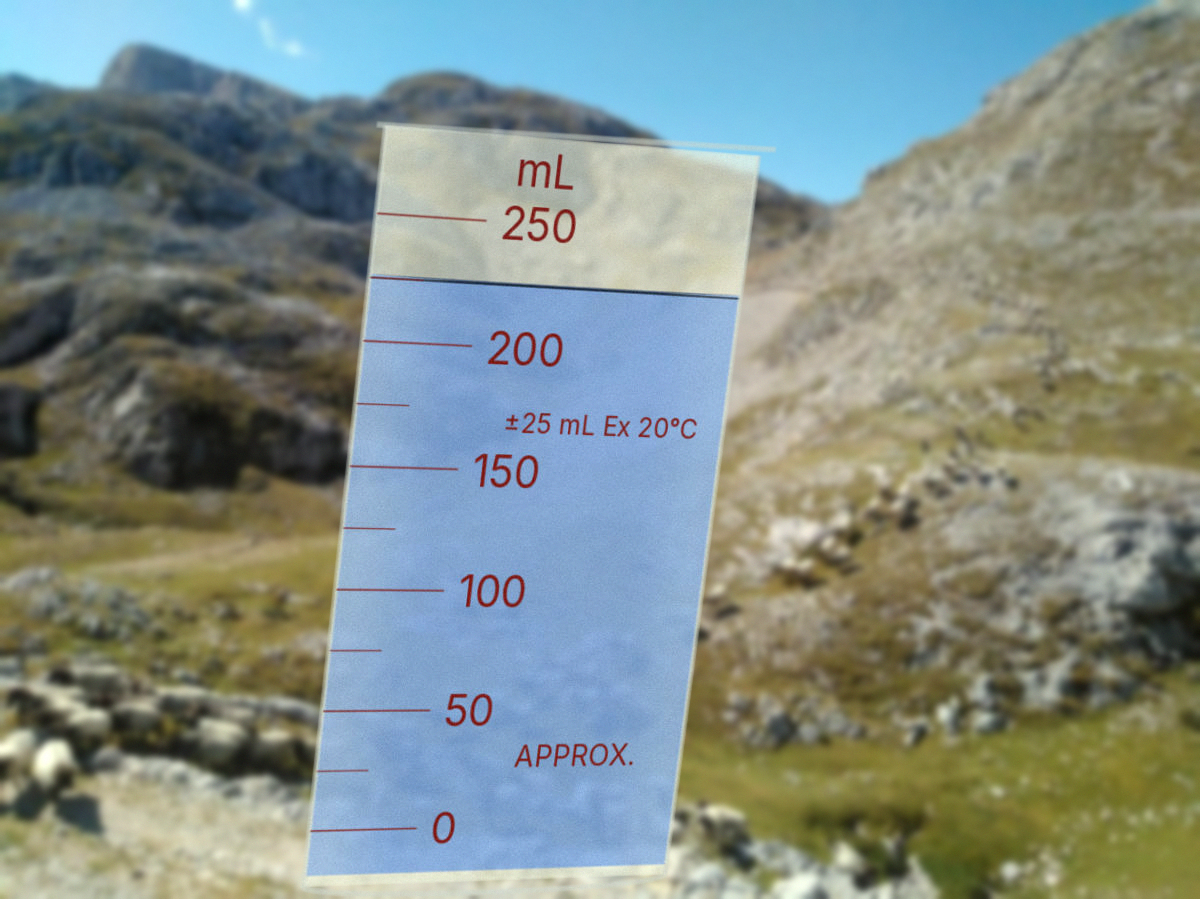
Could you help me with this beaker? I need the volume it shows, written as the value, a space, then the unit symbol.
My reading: 225 mL
